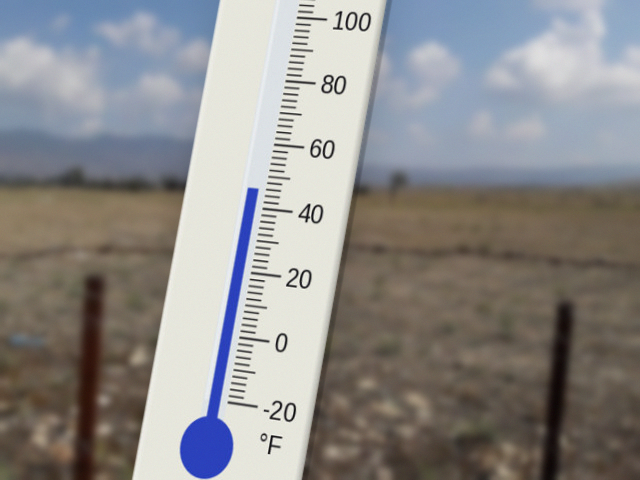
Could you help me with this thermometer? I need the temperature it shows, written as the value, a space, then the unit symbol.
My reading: 46 °F
